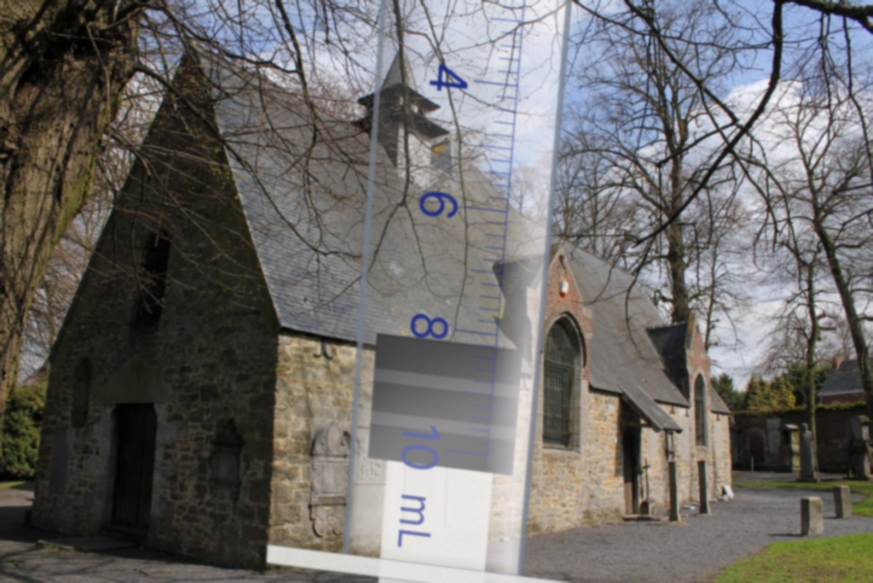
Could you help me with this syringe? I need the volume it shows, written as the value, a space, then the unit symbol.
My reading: 8.2 mL
